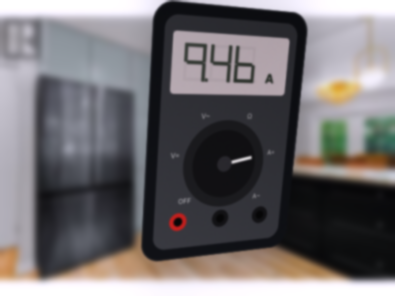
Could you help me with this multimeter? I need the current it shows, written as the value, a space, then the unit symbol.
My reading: 9.46 A
